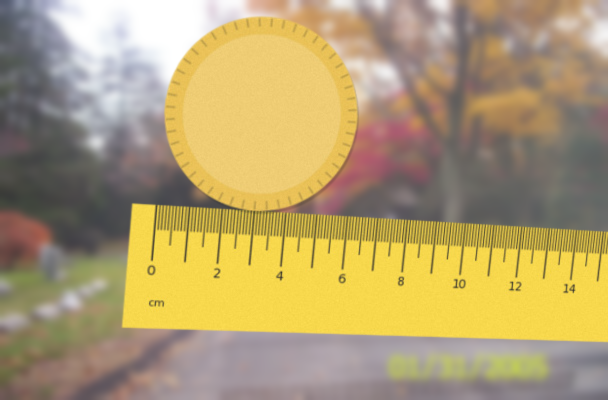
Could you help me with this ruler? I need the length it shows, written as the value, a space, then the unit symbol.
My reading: 6 cm
